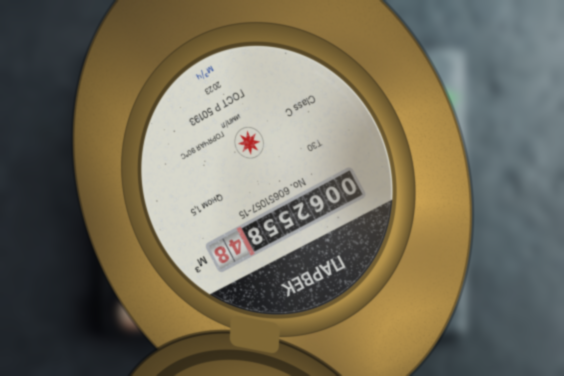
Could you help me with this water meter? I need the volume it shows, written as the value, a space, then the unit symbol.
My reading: 62558.48 m³
